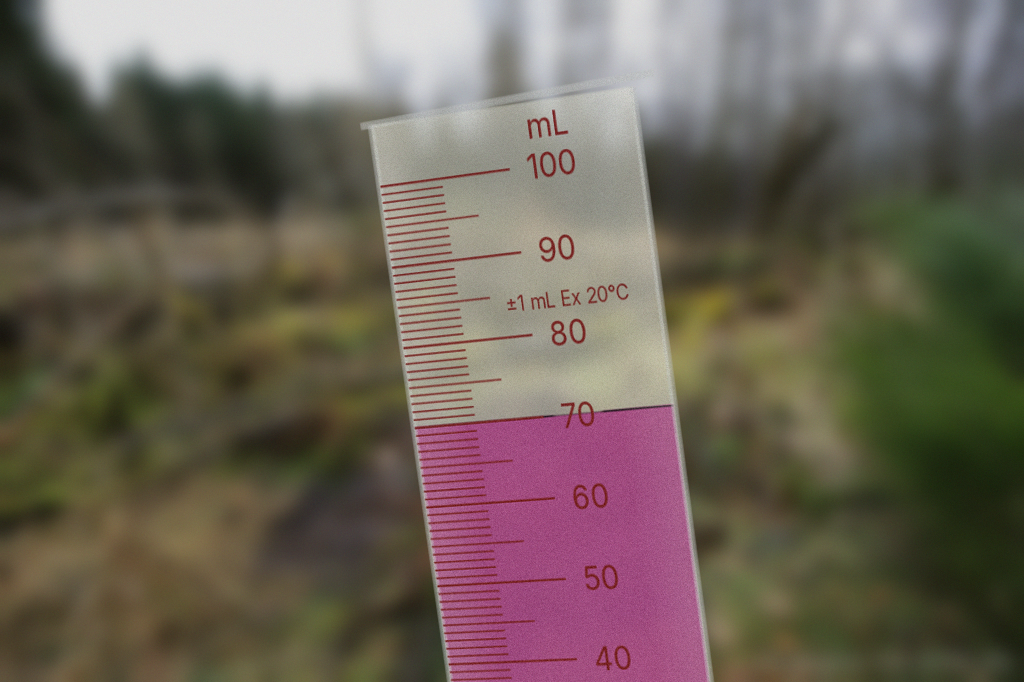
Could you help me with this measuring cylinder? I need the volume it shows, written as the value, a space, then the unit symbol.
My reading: 70 mL
